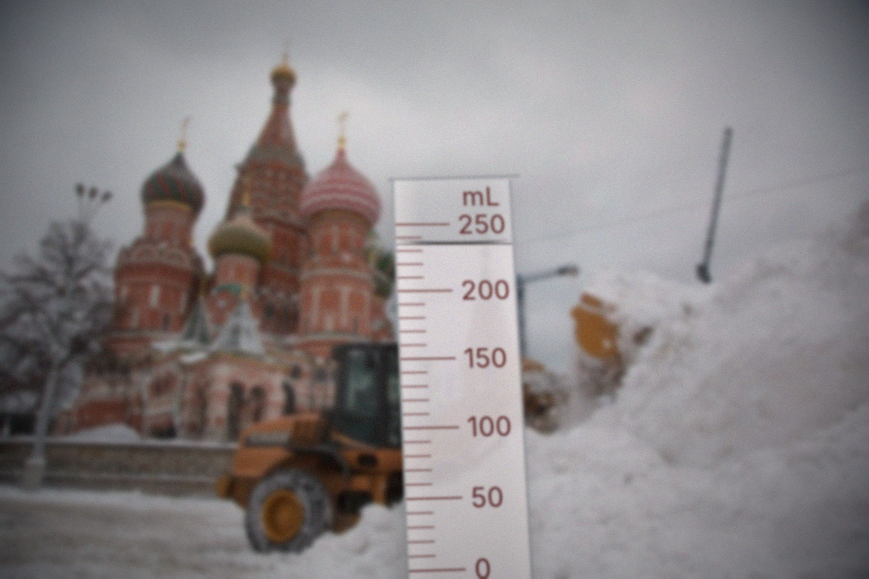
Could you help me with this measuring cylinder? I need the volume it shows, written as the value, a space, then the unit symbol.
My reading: 235 mL
